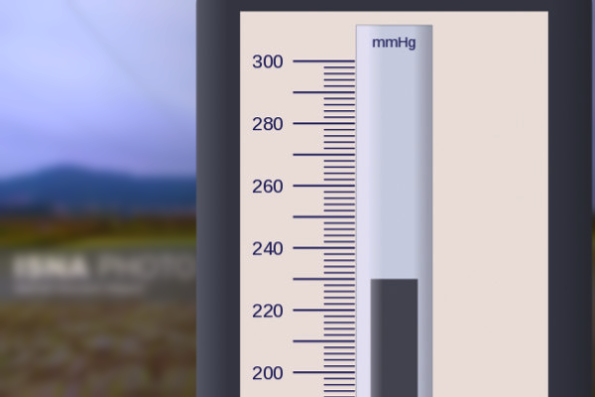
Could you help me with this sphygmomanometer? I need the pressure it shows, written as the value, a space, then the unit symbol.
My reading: 230 mmHg
